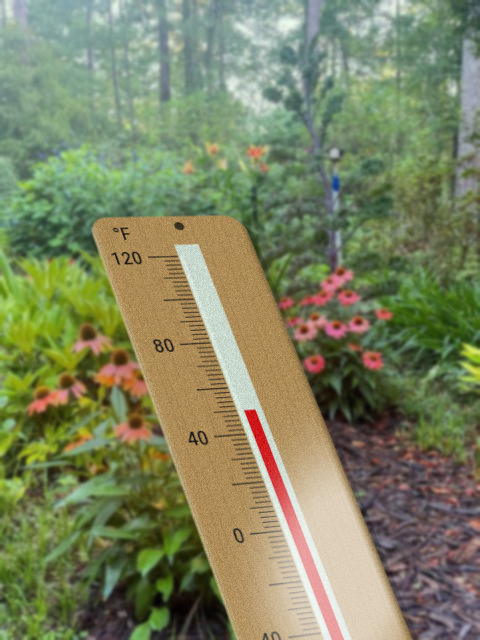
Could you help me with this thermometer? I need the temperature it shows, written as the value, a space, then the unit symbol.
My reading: 50 °F
